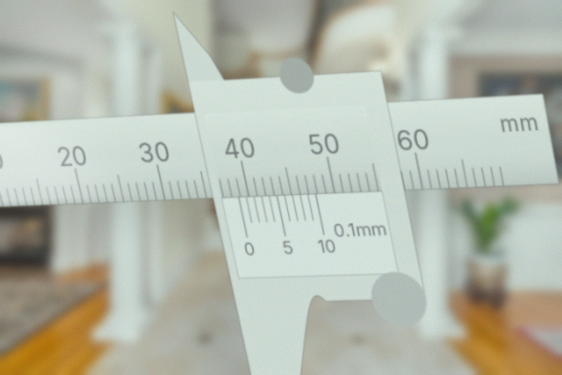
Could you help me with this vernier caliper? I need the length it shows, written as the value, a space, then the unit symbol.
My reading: 38.8 mm
